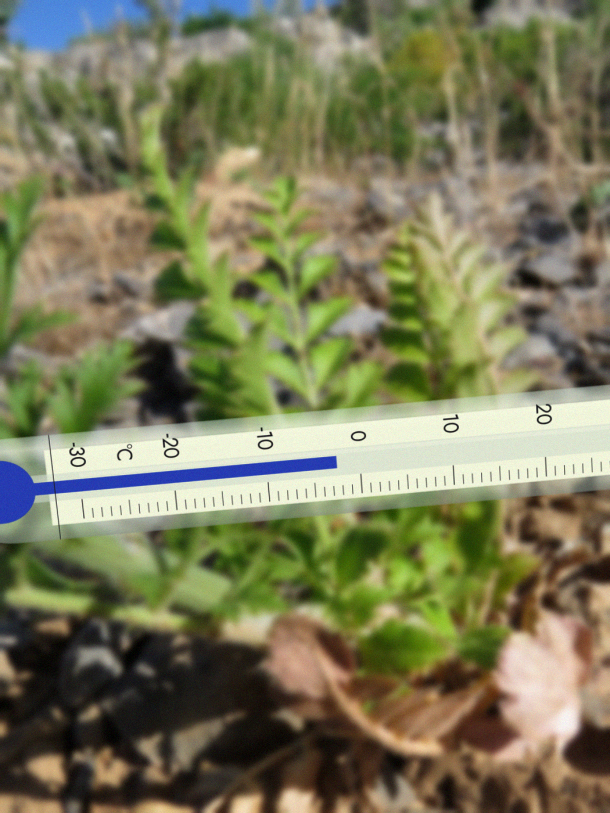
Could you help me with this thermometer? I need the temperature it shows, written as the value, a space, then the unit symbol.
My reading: -2.5 °C
